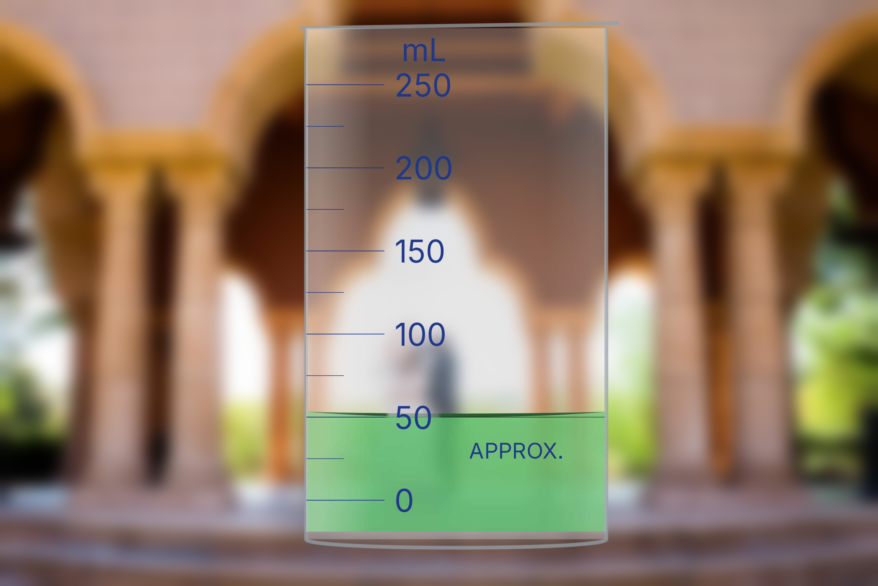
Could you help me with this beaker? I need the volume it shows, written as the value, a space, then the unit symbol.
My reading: 50 mL
